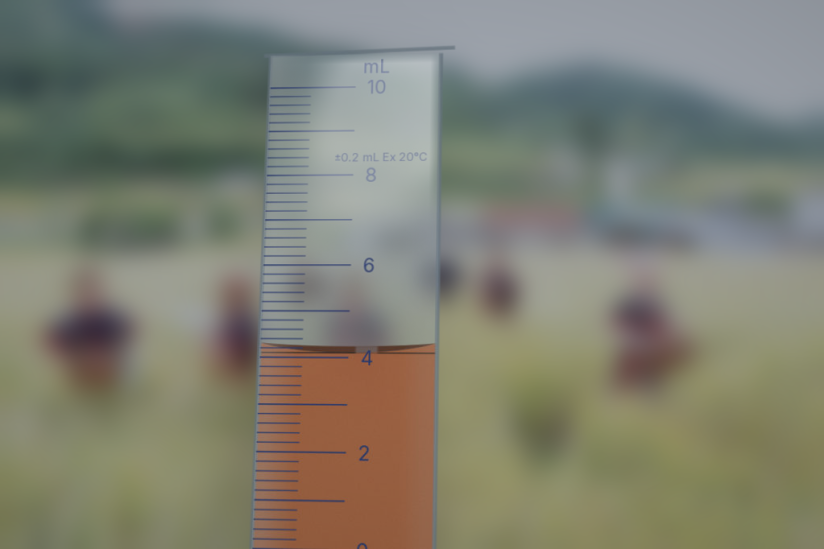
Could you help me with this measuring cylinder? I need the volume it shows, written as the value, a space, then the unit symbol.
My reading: 4.1 mL
